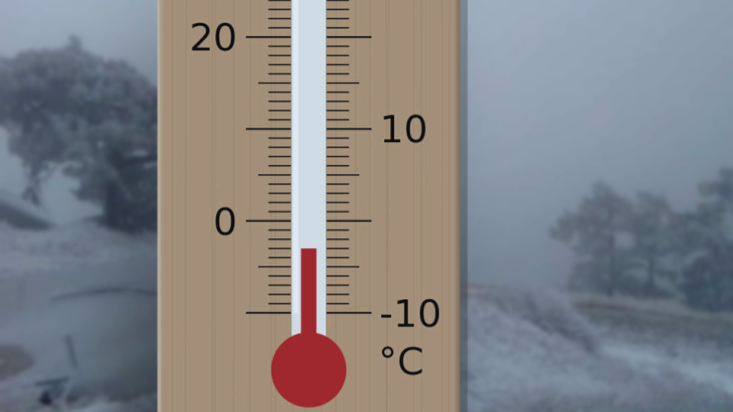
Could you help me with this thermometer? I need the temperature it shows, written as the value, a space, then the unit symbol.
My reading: -3 °C
